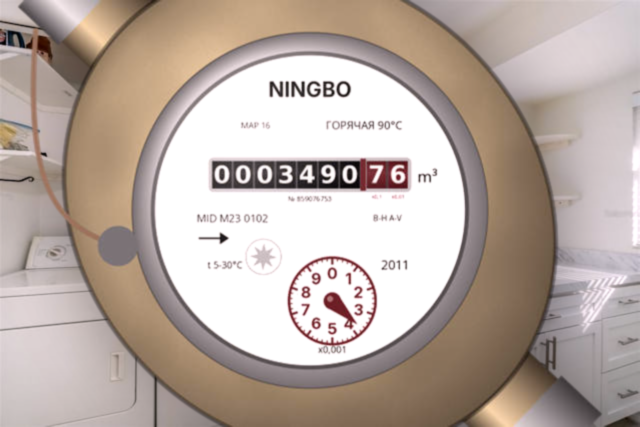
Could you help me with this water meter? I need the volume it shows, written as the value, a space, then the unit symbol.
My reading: 3490.763 m³
